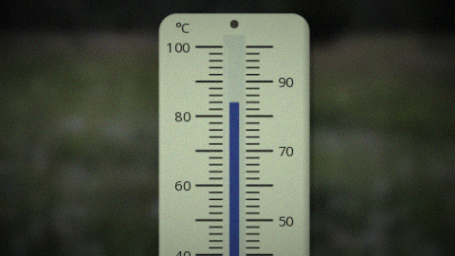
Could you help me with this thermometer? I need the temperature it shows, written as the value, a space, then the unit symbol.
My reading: 84 °C
